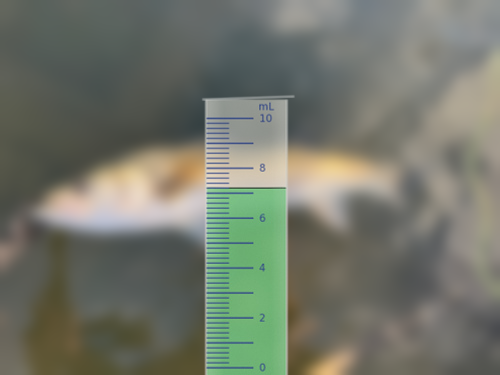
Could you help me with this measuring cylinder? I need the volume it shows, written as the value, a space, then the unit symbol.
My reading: 7.2 mL
